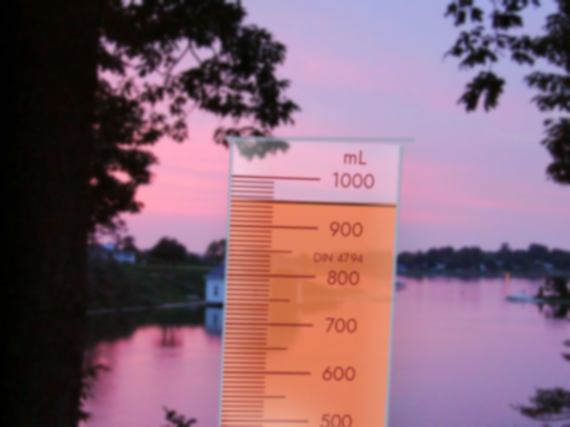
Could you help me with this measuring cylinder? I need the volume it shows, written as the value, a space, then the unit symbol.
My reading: 950 mL
